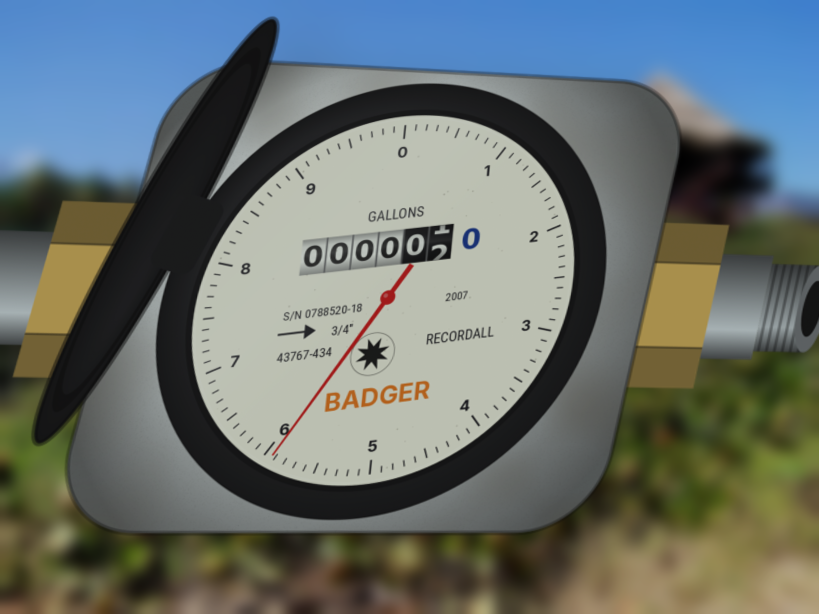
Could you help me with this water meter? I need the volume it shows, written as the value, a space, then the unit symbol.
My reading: 15.9 gal
